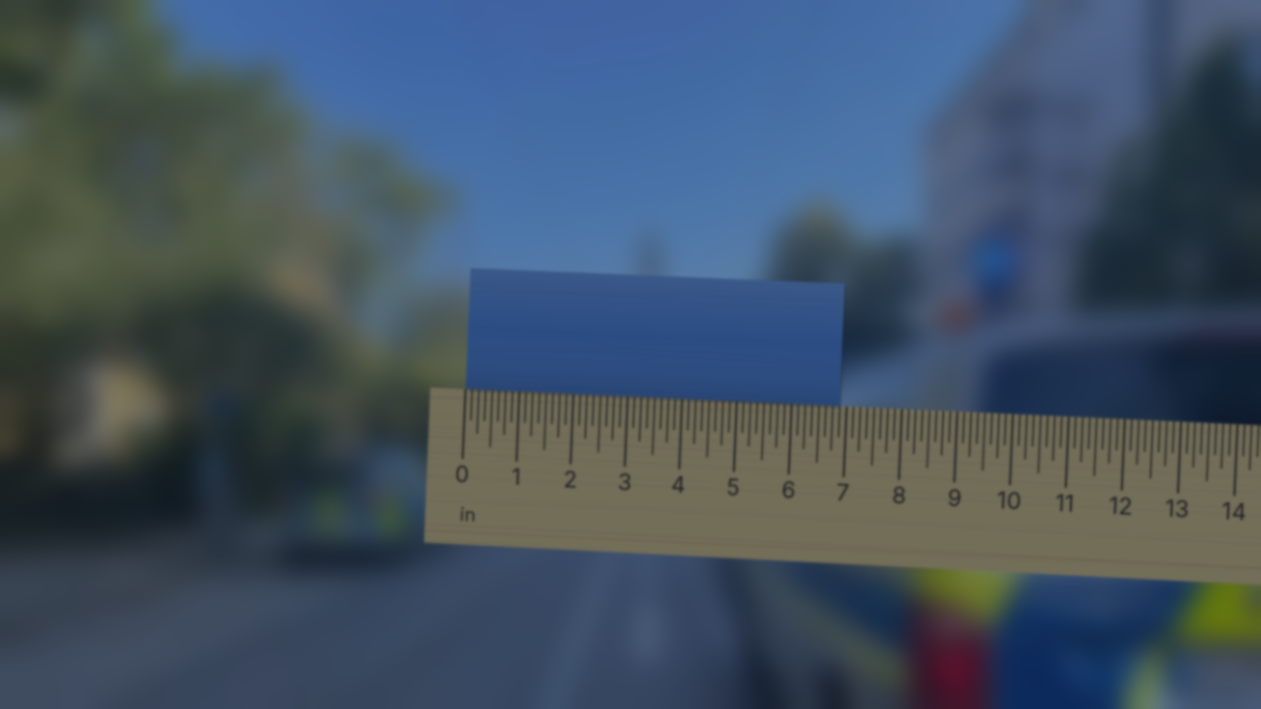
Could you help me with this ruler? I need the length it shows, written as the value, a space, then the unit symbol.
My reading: 6.875 in
